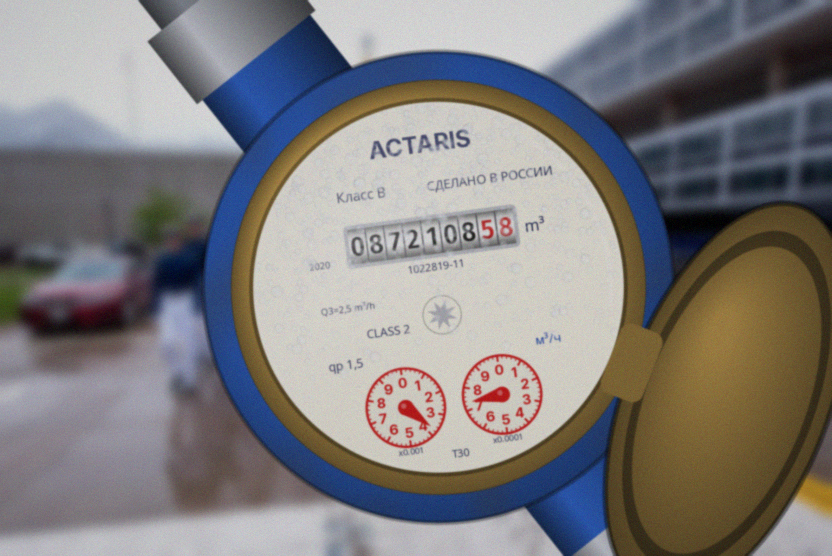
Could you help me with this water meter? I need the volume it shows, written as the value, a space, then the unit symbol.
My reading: 872108.5837 m³
